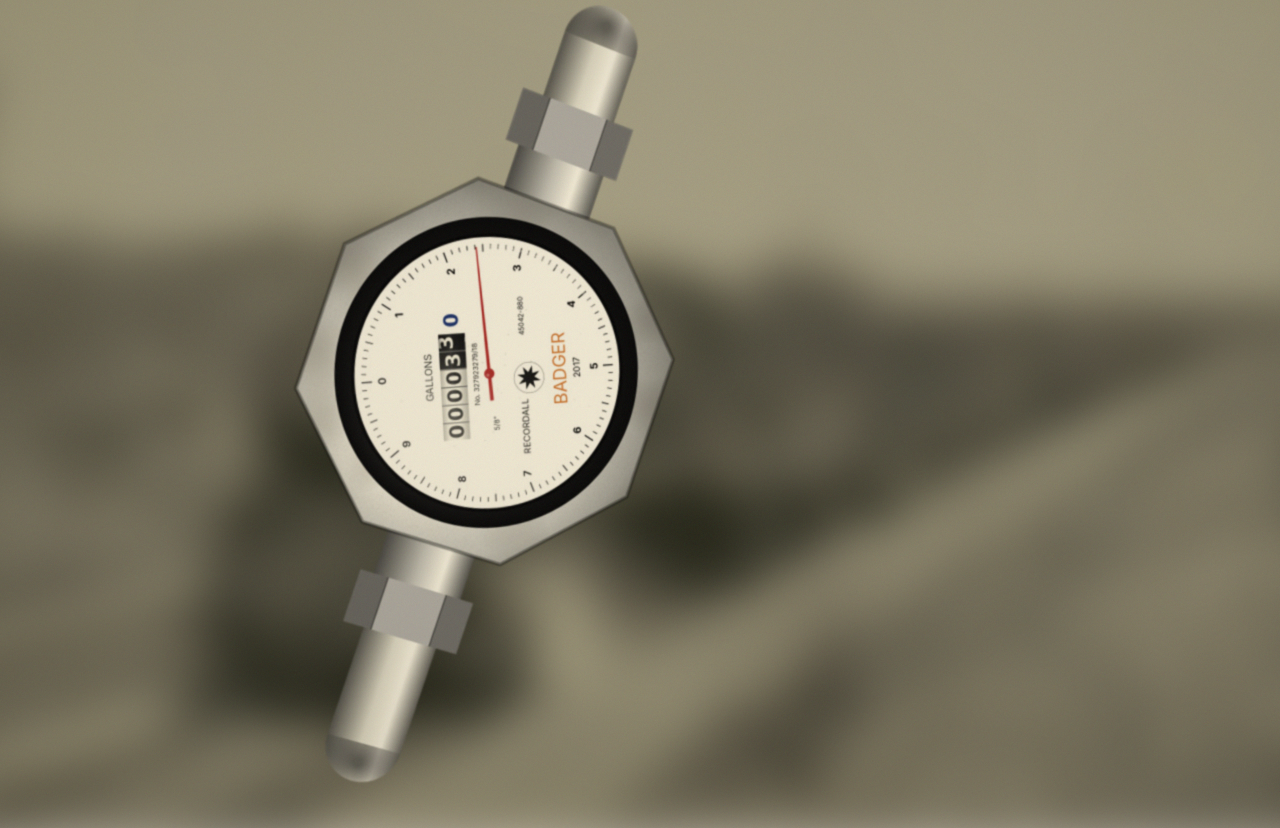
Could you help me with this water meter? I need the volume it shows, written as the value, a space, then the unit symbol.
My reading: 332.4 gal
